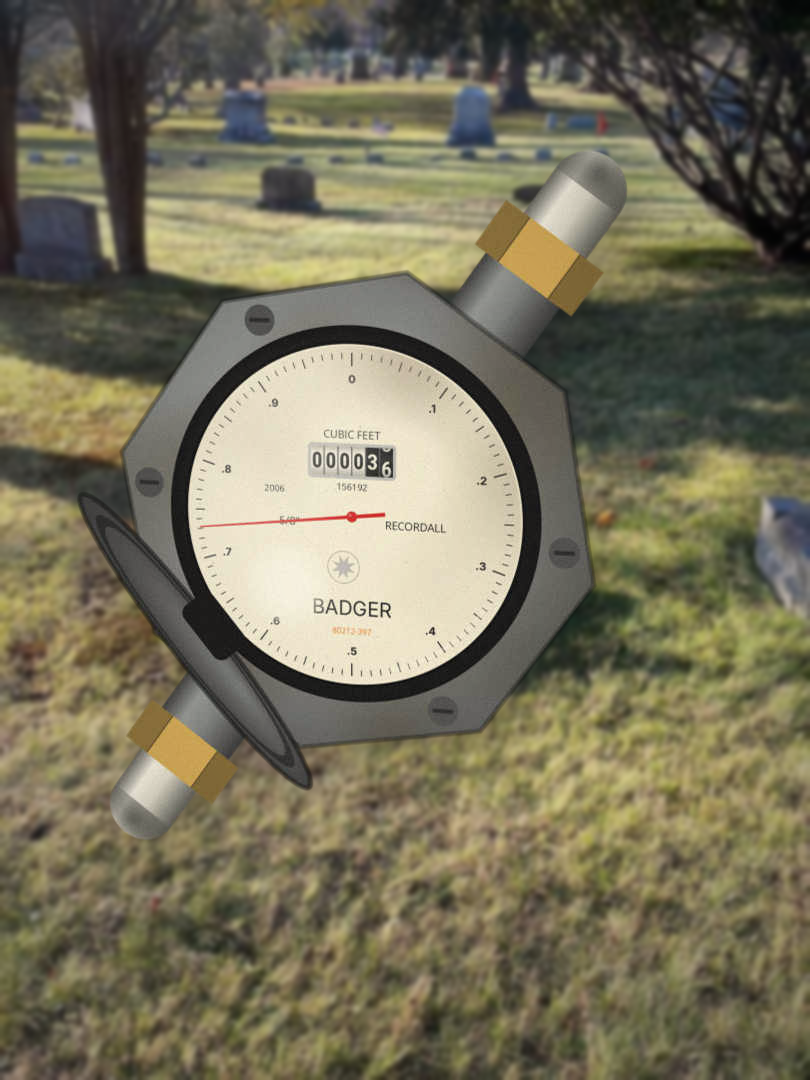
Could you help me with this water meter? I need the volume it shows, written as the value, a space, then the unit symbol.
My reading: 35.73 ft³
